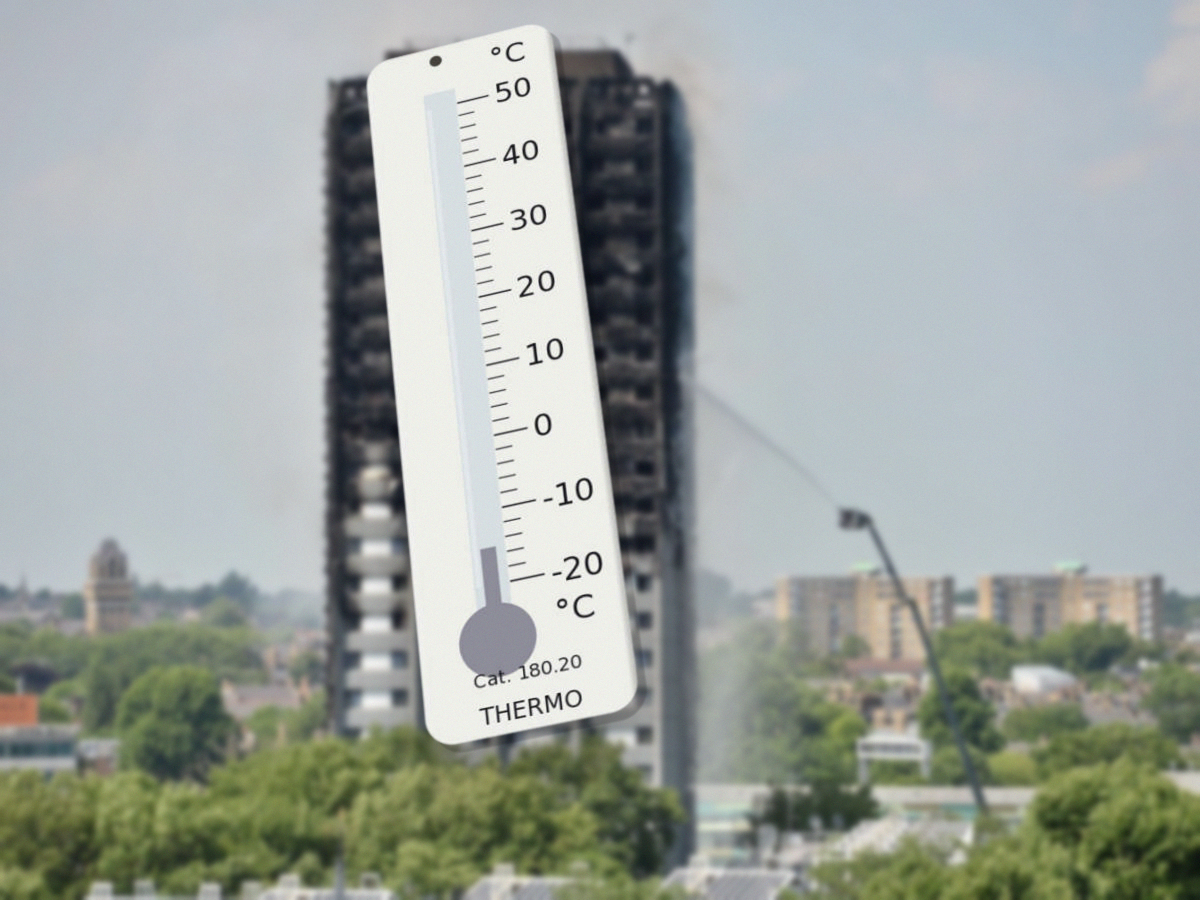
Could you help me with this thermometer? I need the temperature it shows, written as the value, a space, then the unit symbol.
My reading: -15 °C
